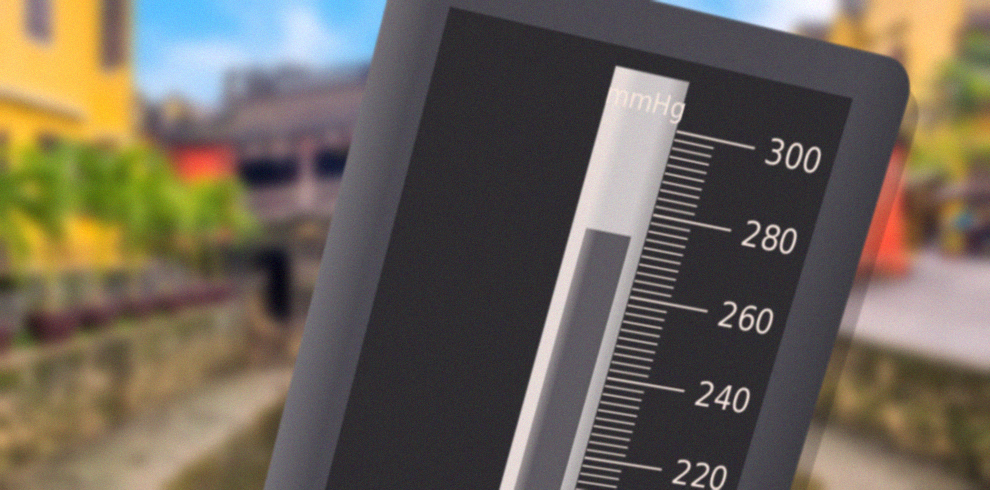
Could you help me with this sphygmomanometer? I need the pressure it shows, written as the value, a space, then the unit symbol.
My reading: 274 mmHg
